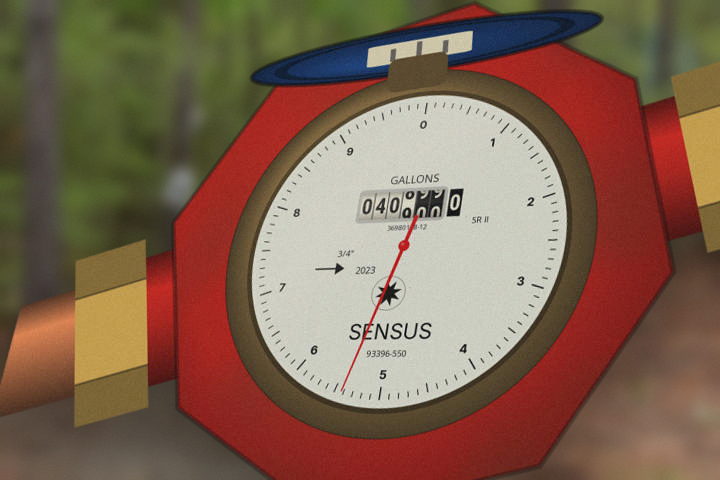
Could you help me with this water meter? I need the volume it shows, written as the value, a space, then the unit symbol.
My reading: 408995.4 gal
